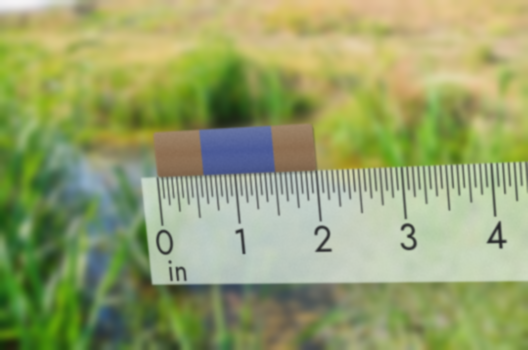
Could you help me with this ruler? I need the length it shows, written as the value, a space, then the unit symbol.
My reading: 2 in
